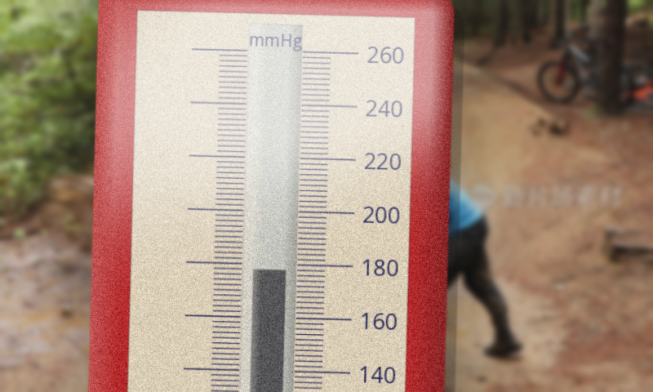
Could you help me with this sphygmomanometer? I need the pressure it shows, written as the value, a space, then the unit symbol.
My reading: 178 mmHg
